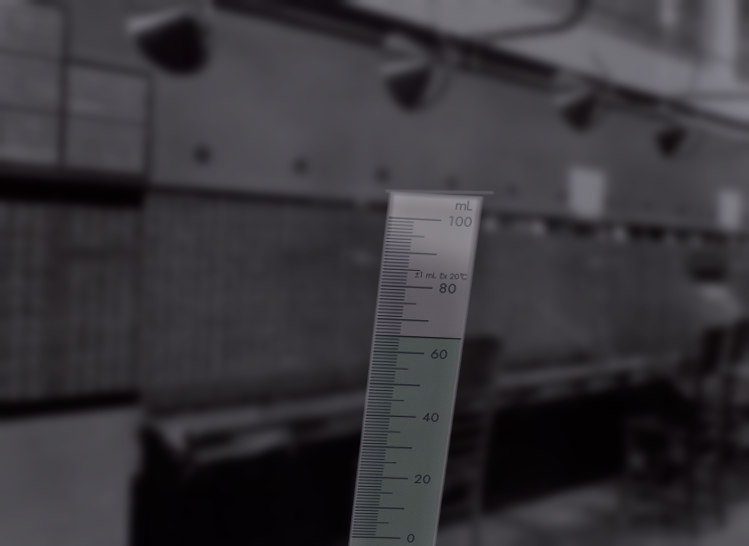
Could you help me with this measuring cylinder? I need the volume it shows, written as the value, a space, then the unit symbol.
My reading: 65 mL
